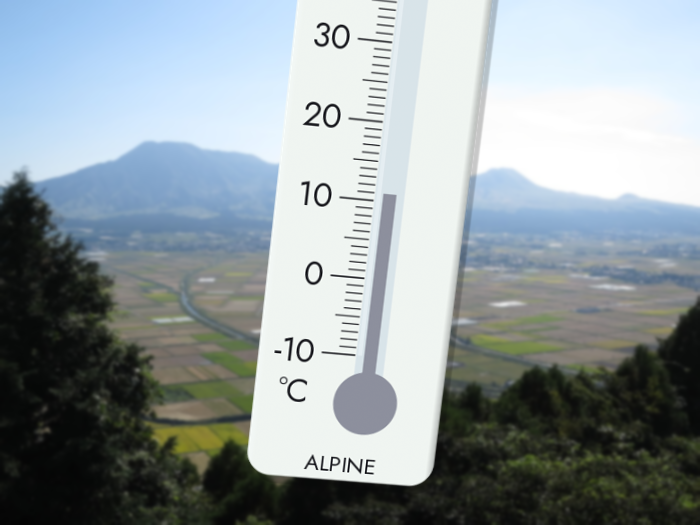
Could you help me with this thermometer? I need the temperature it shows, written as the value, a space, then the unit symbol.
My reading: 11 °C
